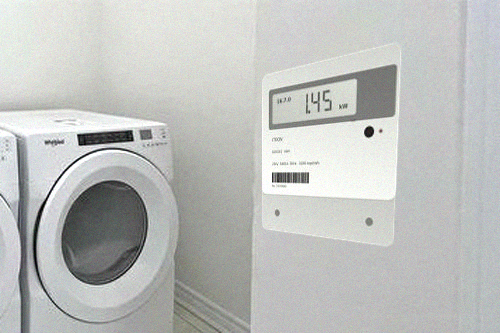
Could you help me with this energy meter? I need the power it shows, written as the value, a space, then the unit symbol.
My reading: 1.45 kW
